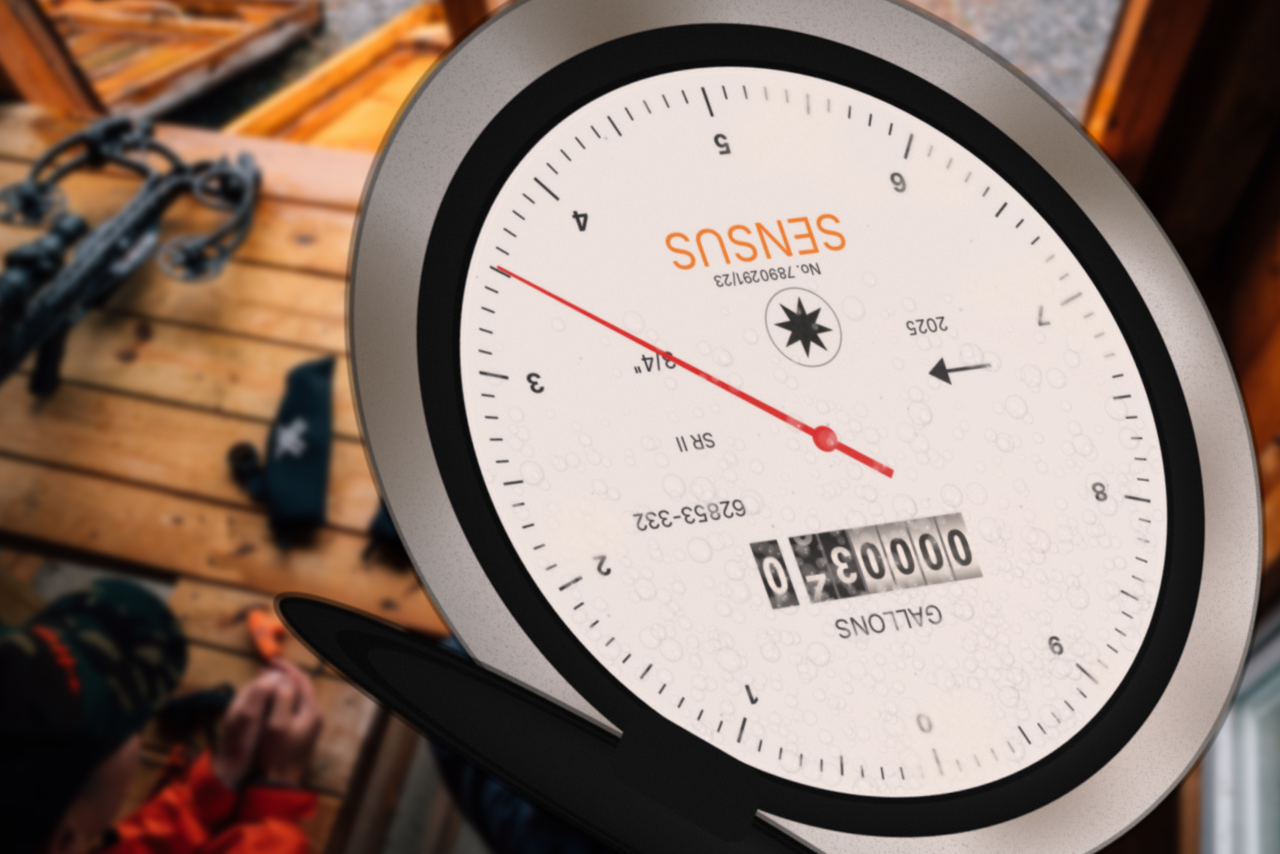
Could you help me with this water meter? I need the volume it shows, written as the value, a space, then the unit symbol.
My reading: 323.5 gal
